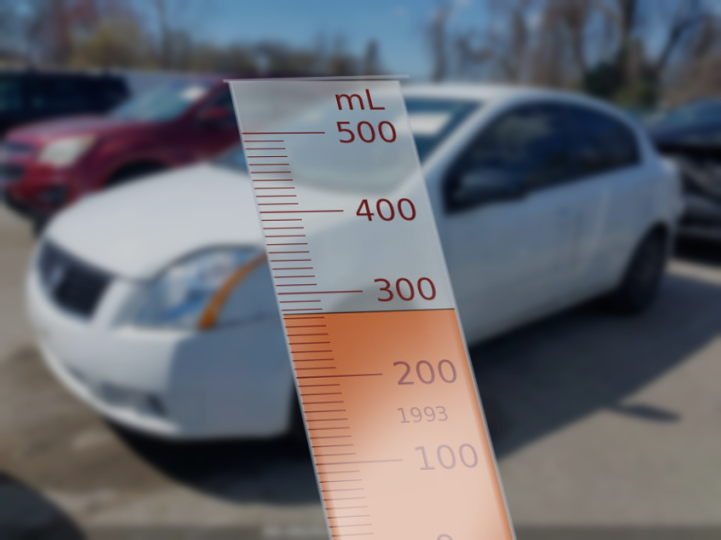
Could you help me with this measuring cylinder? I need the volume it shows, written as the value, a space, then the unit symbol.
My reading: 275 mL
